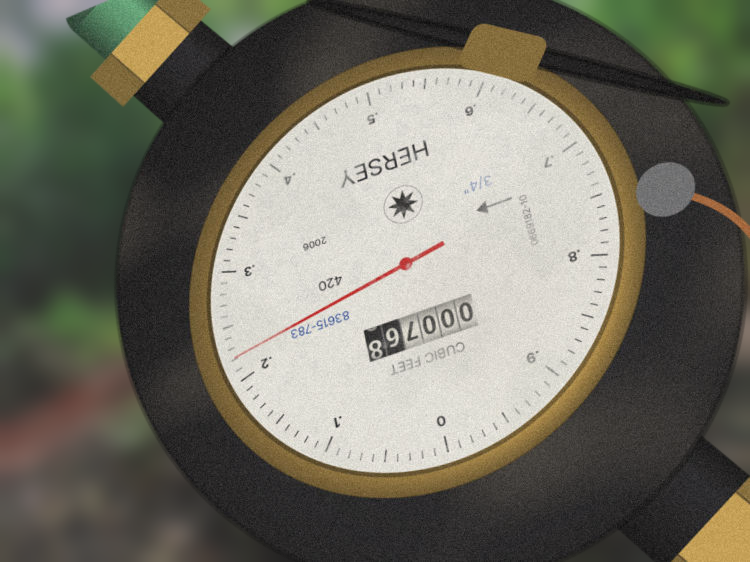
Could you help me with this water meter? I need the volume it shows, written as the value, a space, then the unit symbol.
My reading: 768.22 ft³
